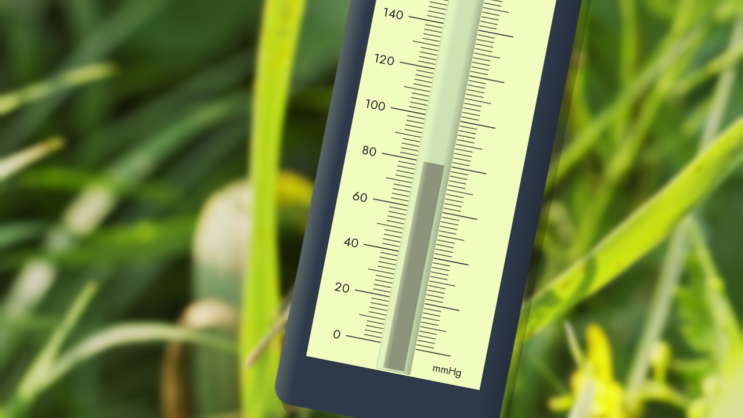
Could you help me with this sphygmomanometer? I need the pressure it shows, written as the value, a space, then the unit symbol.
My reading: 80 mmHg
